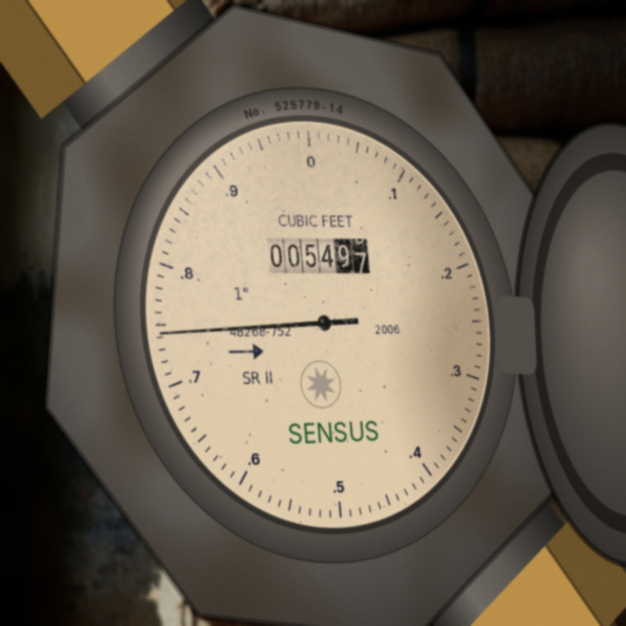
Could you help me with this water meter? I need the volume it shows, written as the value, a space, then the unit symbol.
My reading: 5496.74 ft³
